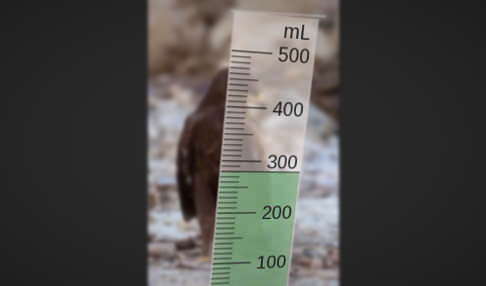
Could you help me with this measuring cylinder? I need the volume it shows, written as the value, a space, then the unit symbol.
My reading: 280 mL
